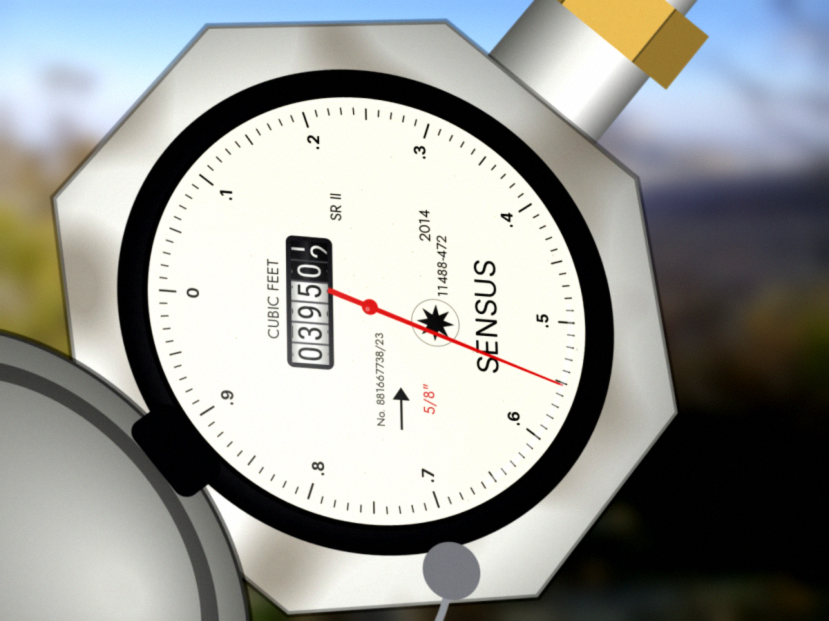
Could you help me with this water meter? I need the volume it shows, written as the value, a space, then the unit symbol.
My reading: 39501.55 ft³
